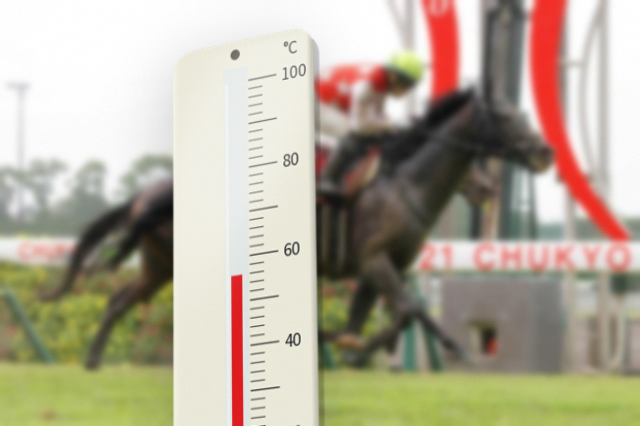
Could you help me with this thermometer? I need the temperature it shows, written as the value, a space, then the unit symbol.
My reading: 56 °C
